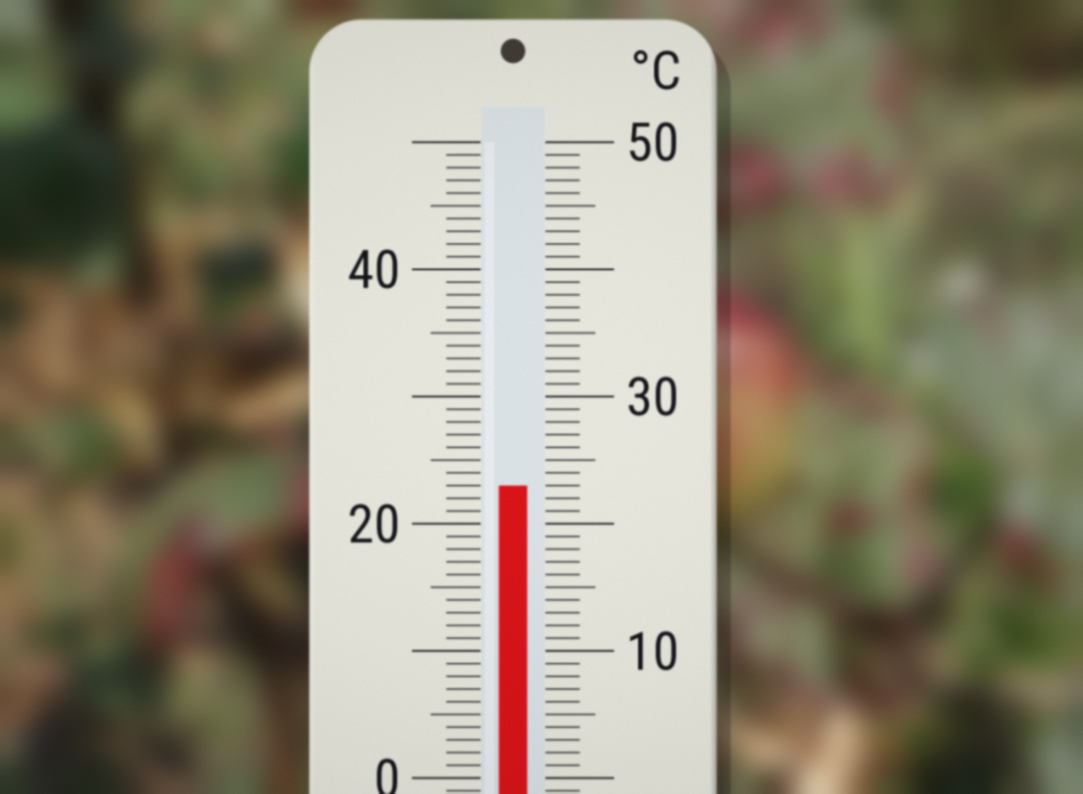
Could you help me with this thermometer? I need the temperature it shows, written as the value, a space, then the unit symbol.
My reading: 23 °C
